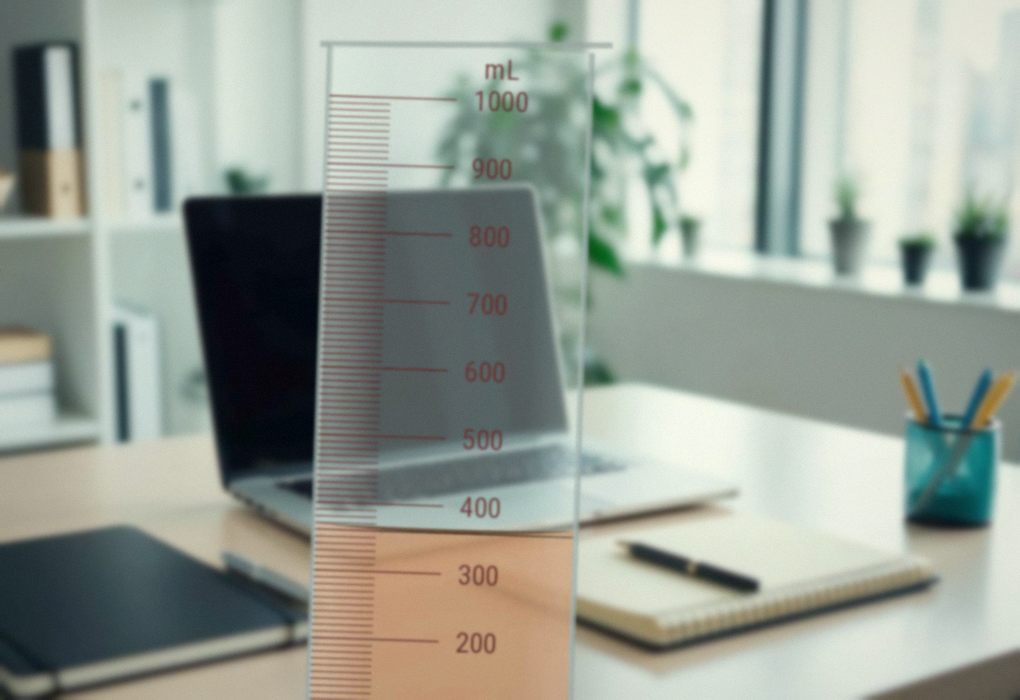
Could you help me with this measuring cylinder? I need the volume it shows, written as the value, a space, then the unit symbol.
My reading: 360 mL
